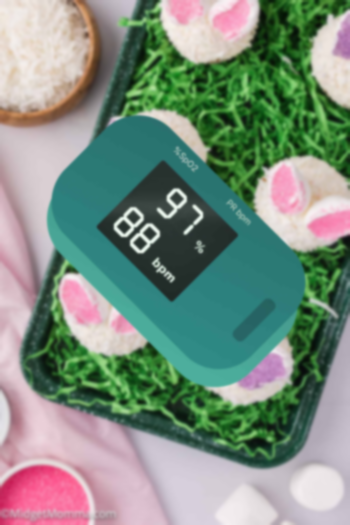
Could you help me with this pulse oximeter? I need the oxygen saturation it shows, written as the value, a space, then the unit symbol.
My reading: 97 %
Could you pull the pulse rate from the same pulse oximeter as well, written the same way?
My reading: 88 bpm
